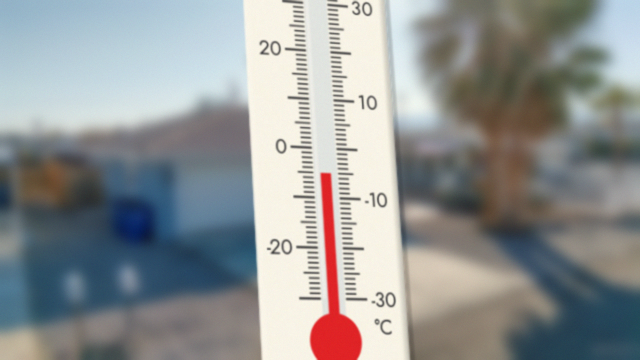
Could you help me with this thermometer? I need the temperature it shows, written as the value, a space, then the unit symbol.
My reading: -5 °C
